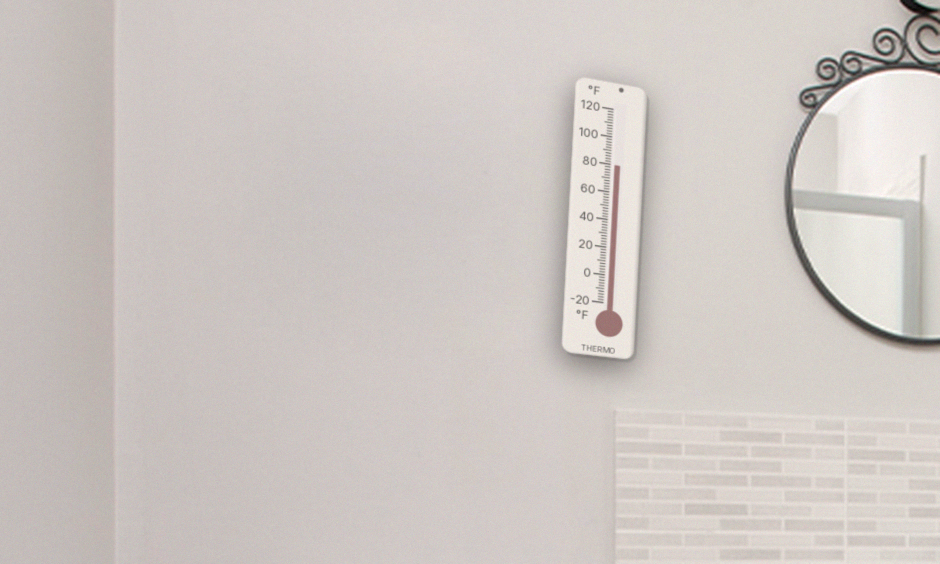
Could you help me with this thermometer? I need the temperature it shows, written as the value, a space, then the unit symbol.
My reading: 80 °F
